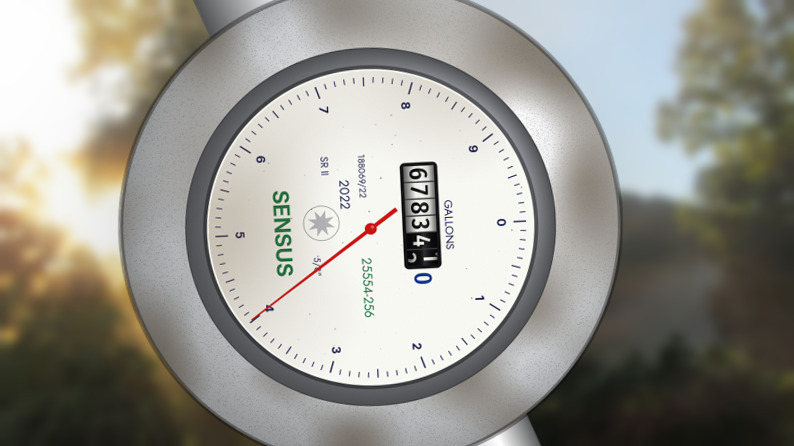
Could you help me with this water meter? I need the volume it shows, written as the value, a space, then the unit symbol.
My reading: 6783414.0 gal
